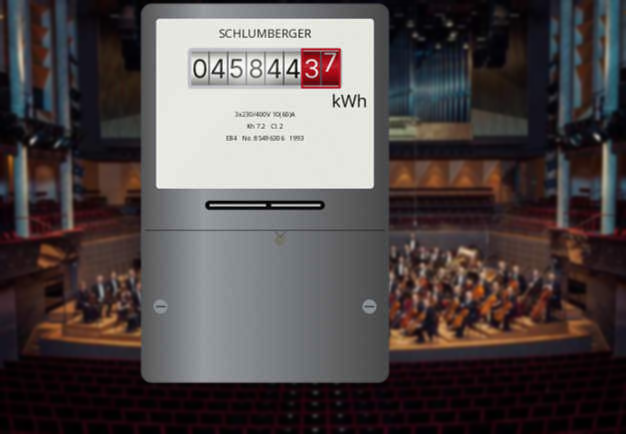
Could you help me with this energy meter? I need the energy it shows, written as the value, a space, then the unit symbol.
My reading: 45844.37 kWh
